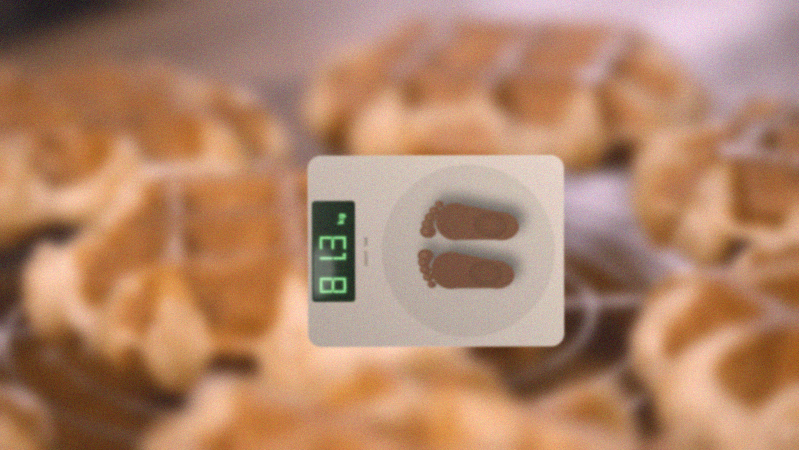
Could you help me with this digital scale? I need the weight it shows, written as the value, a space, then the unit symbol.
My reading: 81.3 kg
